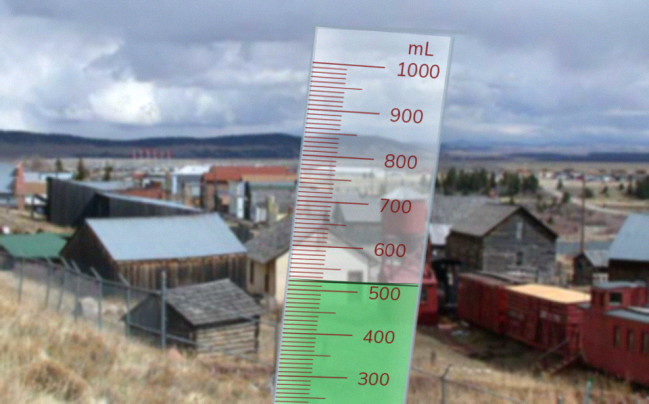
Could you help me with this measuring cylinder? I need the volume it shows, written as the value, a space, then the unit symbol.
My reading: 520 mL
